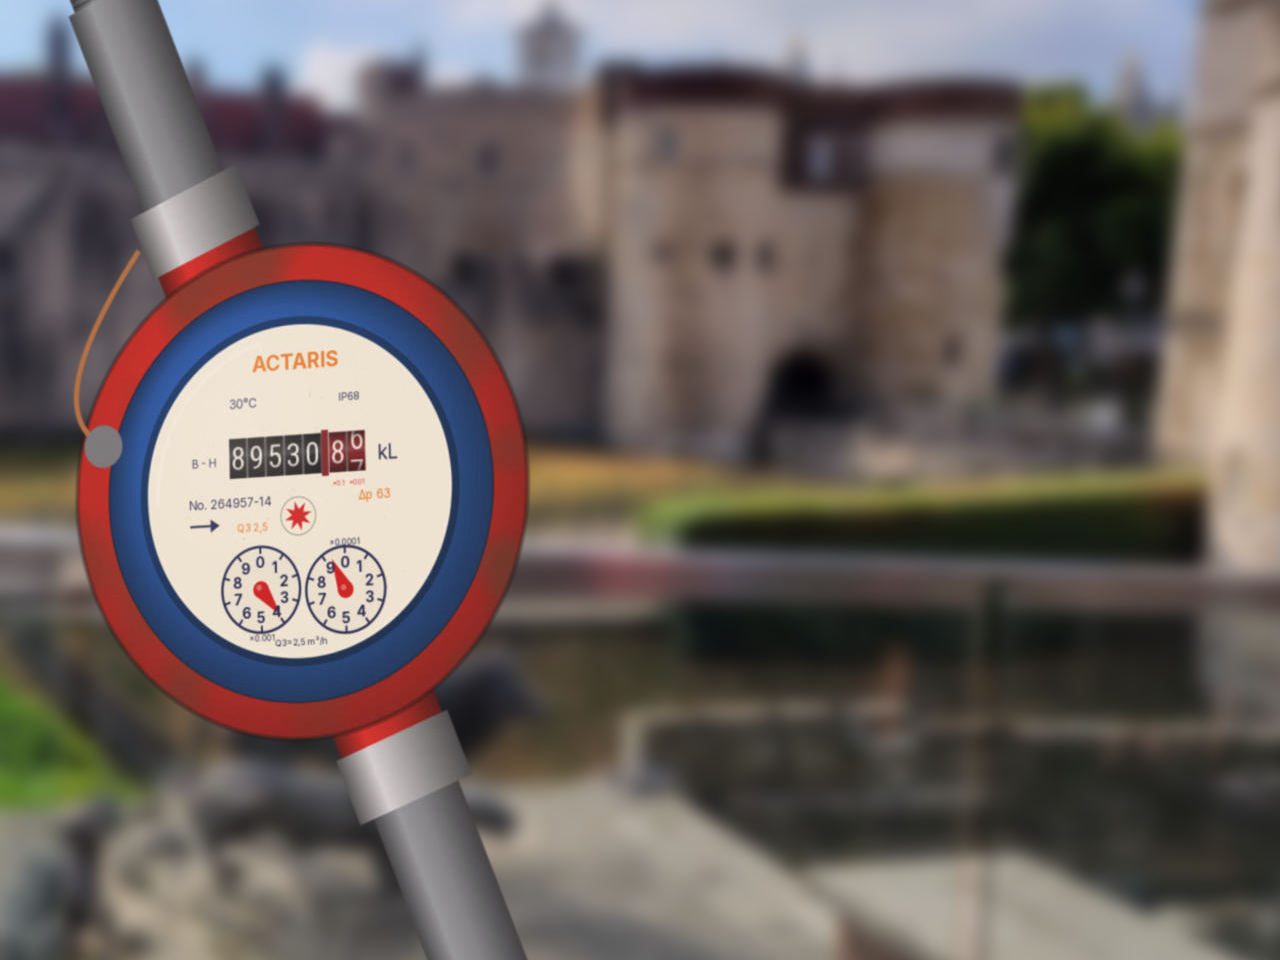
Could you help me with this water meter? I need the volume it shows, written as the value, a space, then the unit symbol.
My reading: 89530.8639 kL
